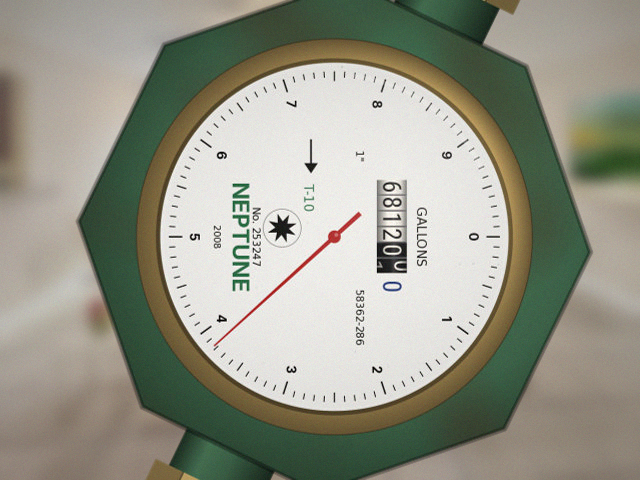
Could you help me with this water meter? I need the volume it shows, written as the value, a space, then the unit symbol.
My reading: 6812003.8 gal
